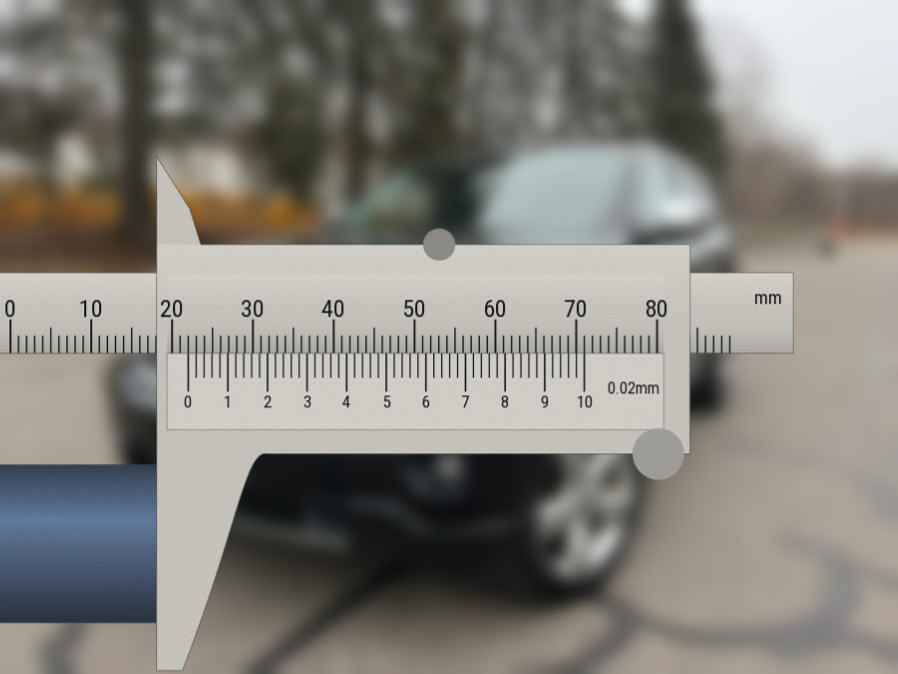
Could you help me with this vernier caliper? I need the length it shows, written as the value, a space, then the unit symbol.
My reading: 22.0 mm
